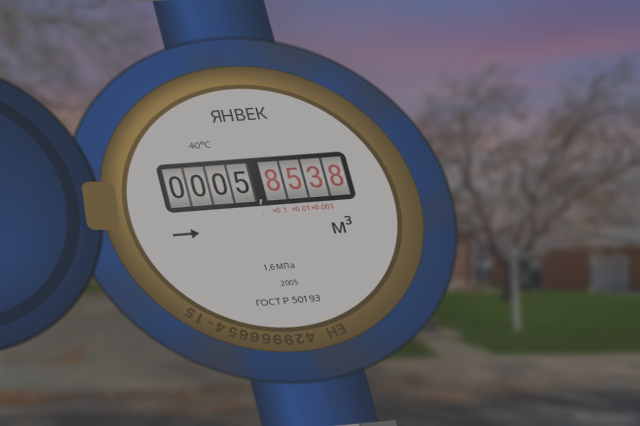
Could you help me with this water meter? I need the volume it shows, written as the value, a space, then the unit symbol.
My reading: 5.8538 m³
